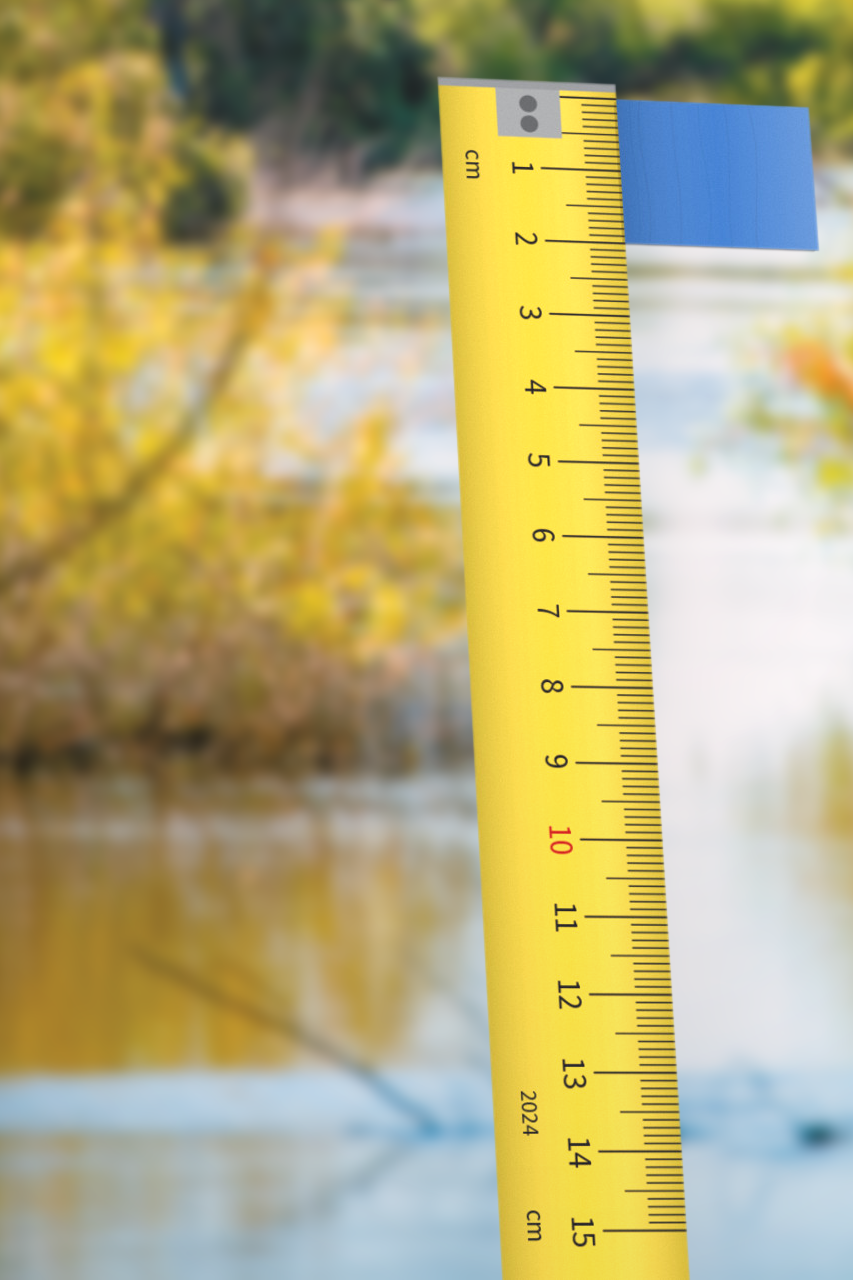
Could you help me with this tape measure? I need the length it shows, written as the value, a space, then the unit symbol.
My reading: 2 cm
